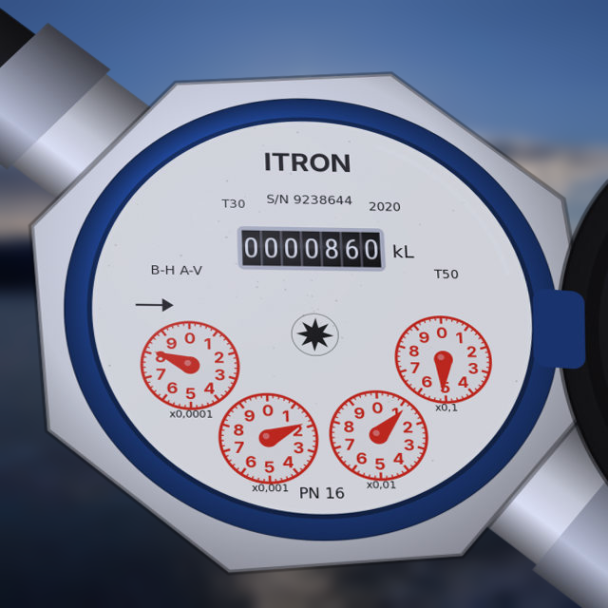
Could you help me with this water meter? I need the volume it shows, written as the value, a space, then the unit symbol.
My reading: 860.5118 kL
